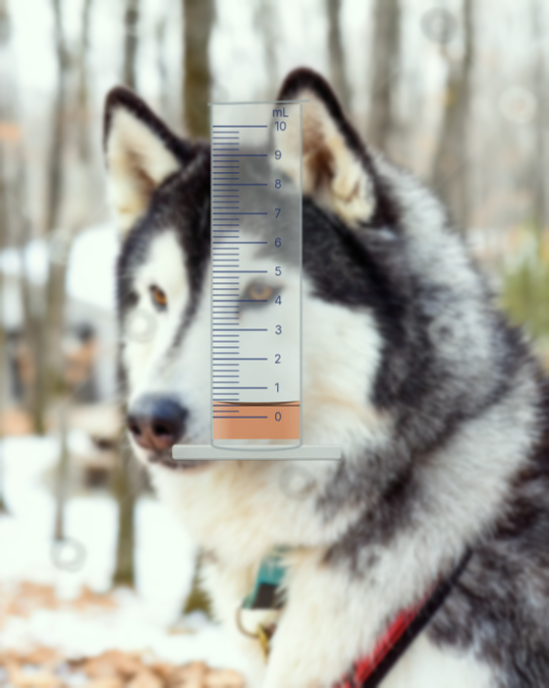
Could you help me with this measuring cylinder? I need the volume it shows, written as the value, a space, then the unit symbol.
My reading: 0.4 mL
